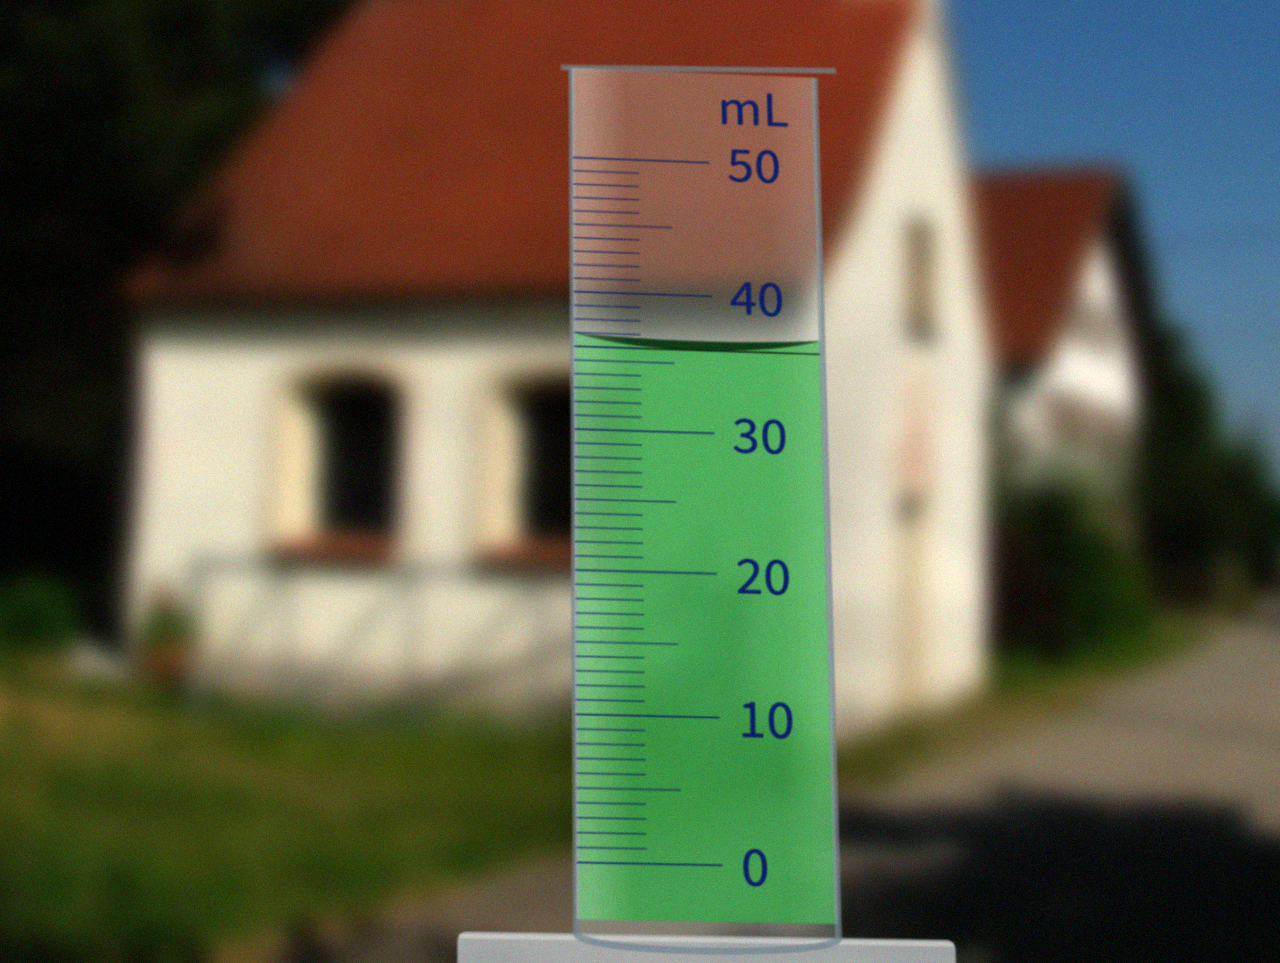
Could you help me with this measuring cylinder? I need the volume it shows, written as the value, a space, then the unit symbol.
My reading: 36 mL
